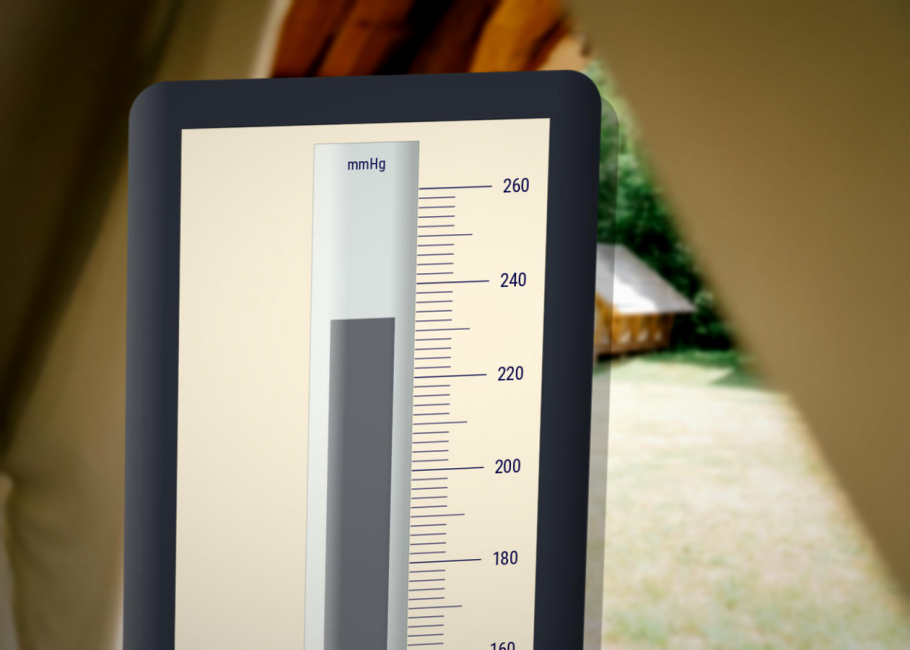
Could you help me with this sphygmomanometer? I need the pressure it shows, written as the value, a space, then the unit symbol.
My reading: 233 mmHg
